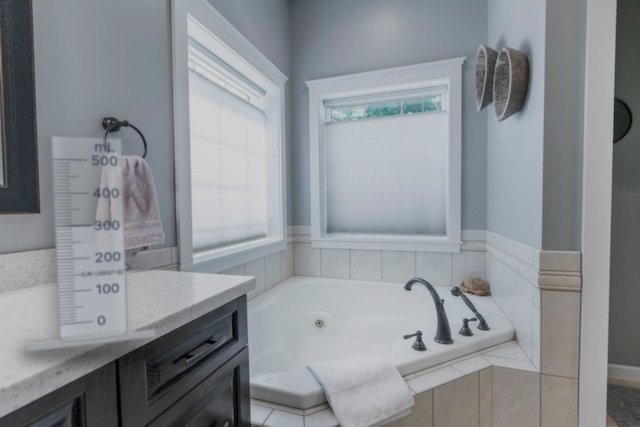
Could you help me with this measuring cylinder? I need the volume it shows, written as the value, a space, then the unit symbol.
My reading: 300 mL
